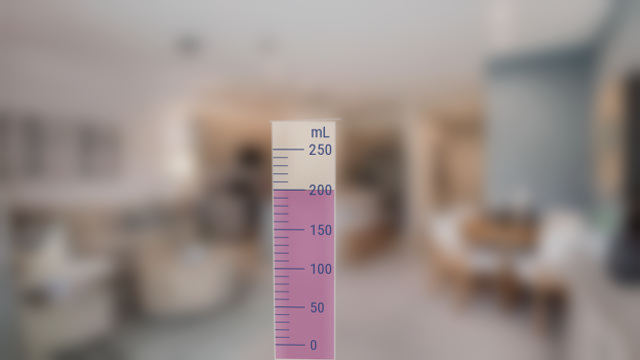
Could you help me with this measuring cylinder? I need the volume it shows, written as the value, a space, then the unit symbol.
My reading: 200 mL
